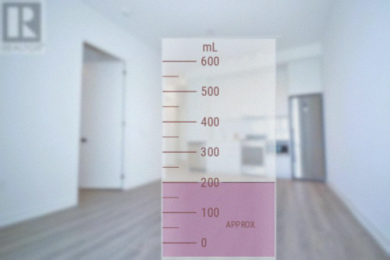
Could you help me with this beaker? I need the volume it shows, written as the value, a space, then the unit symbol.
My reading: 200 mL
